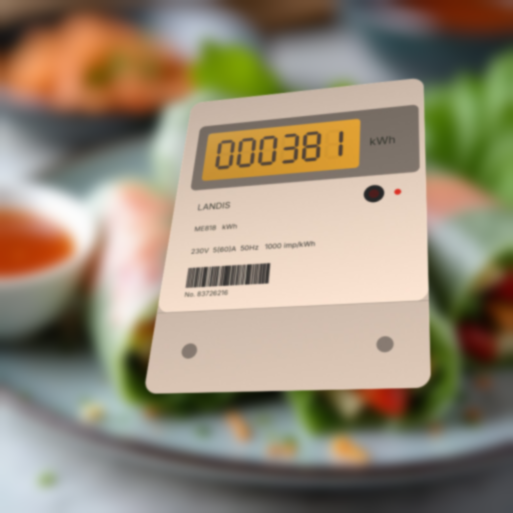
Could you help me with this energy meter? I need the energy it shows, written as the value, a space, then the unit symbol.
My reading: 381 kWh
